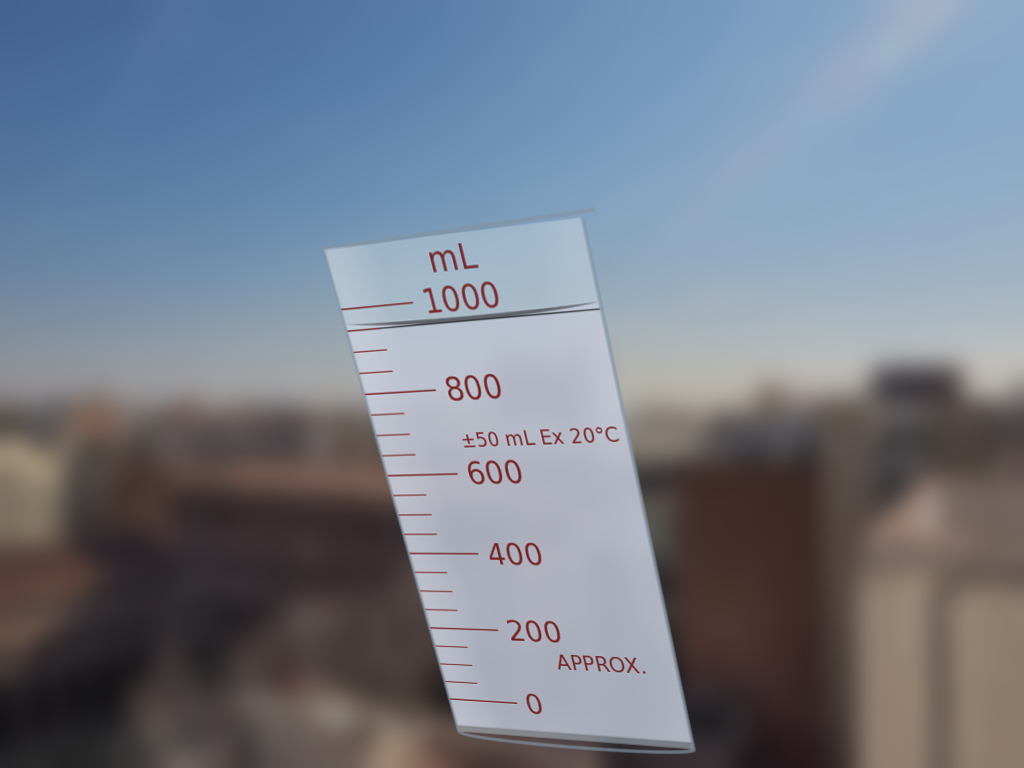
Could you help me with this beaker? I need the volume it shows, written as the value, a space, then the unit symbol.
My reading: 950 mL
